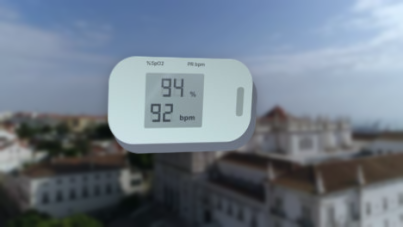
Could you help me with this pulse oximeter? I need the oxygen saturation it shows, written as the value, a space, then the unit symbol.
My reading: 94 %
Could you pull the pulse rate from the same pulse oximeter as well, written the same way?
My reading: 92 bpm
